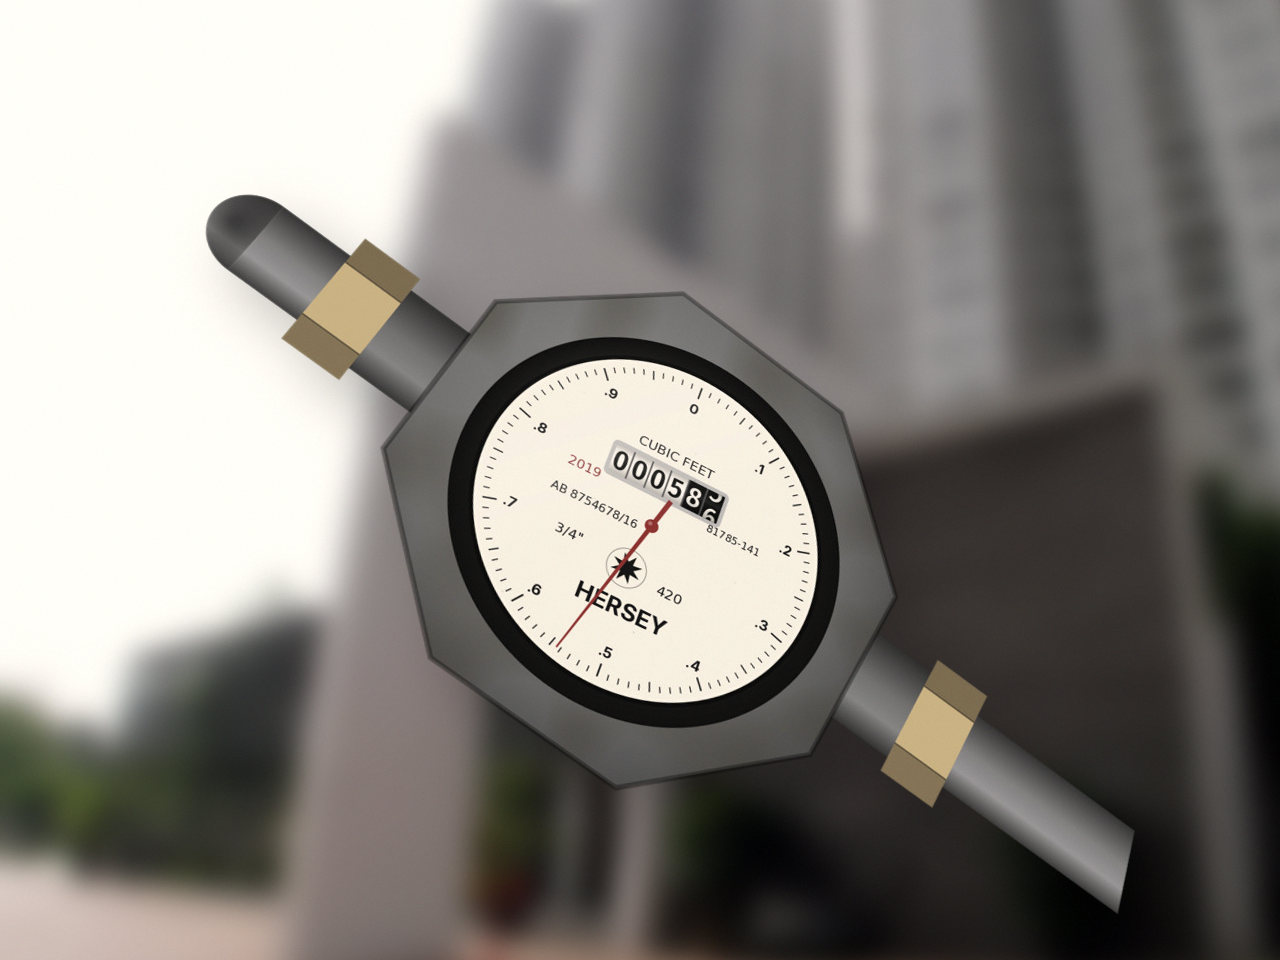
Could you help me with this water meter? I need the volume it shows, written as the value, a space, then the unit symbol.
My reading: 585.54 ft³
